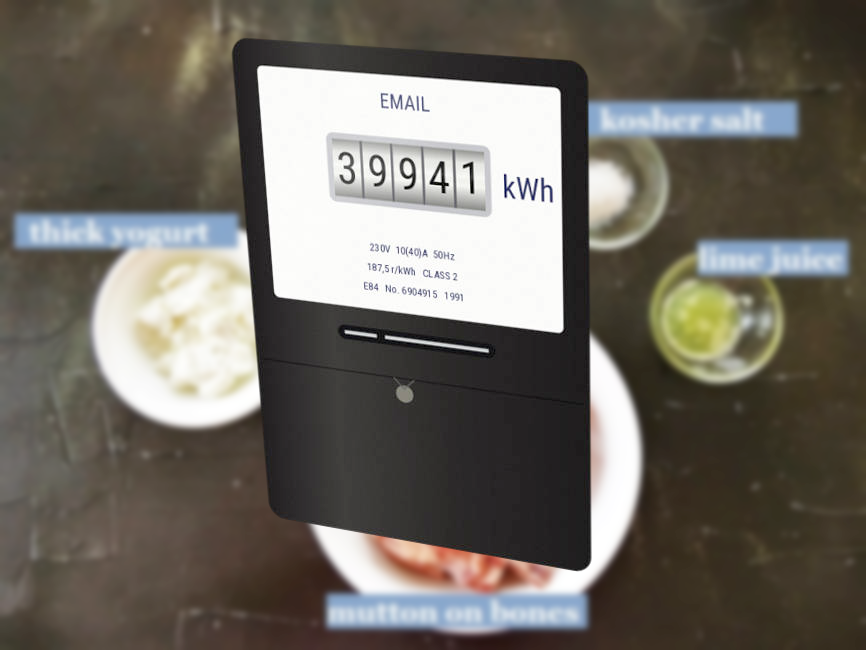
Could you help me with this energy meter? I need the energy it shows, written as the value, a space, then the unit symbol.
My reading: 39941 kWh
